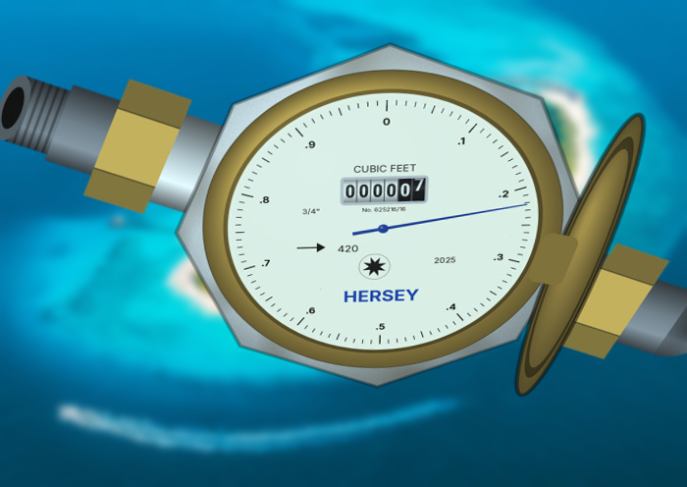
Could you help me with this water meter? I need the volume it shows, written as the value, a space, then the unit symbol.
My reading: 7.22 ft³
